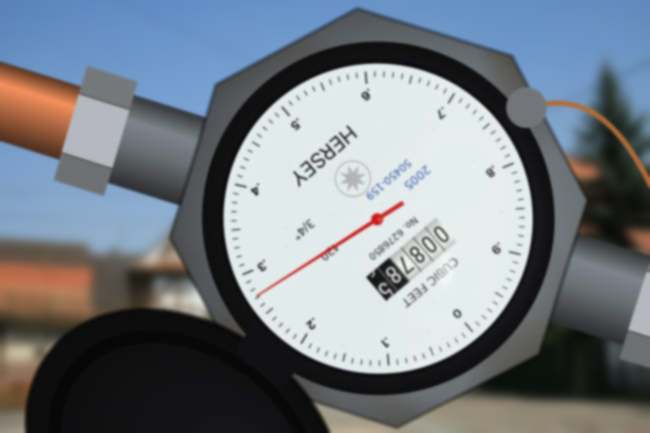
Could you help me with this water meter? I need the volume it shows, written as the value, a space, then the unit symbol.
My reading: 8785.27 ft³
